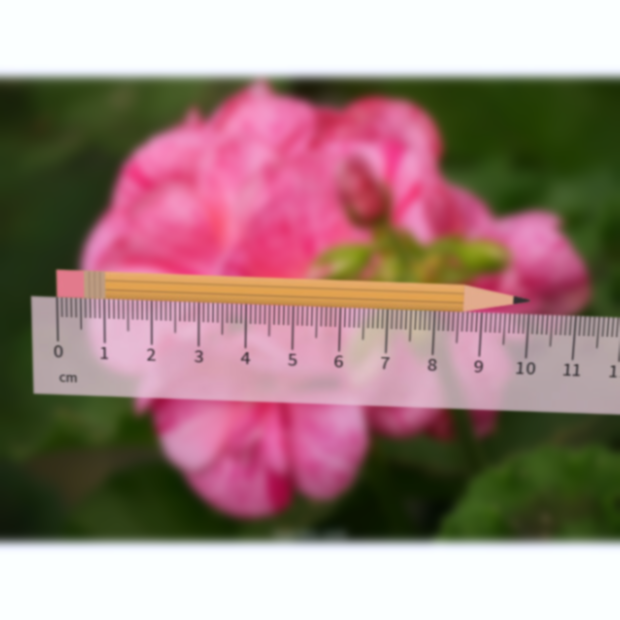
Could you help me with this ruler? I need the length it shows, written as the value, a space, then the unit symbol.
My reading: 10 cm
